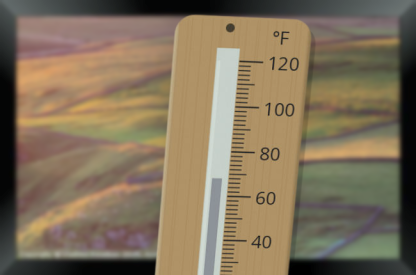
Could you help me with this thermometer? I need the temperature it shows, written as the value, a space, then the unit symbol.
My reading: 68 °F
